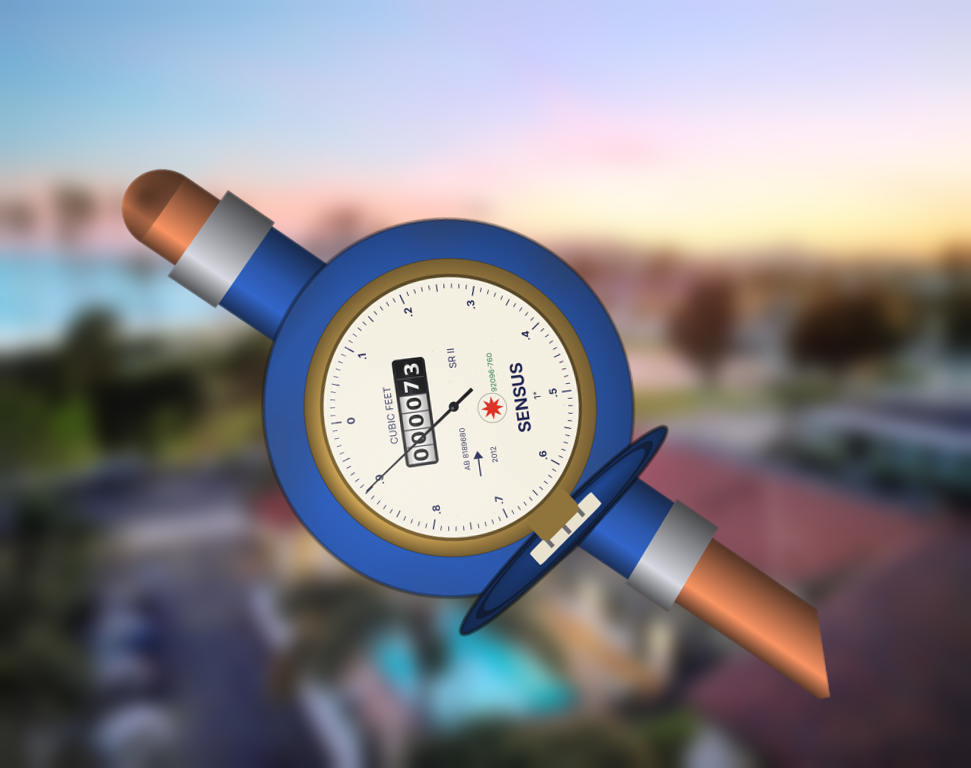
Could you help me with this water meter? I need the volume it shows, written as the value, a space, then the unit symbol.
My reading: 72.90 ft³
